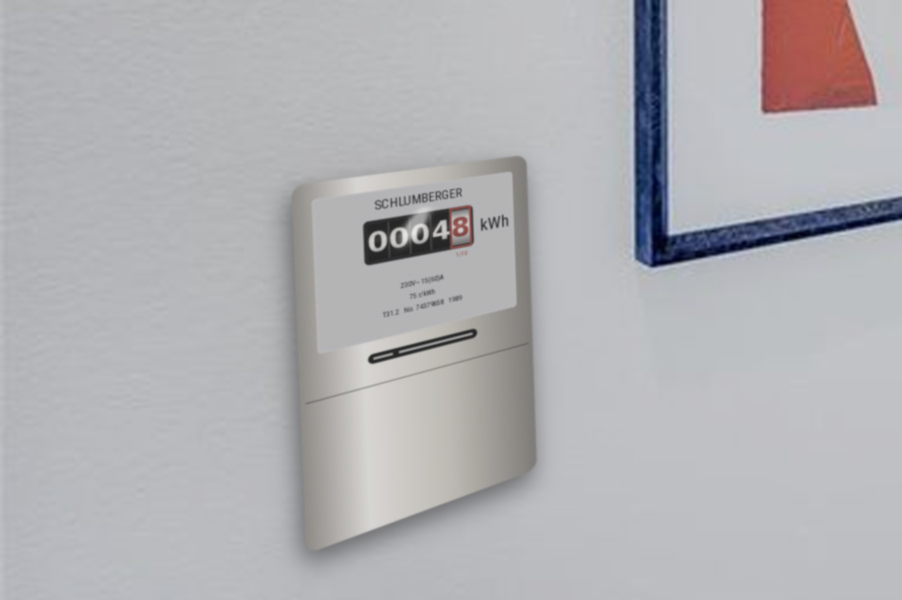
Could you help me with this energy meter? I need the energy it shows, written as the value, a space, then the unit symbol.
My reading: 4.8 kWh
